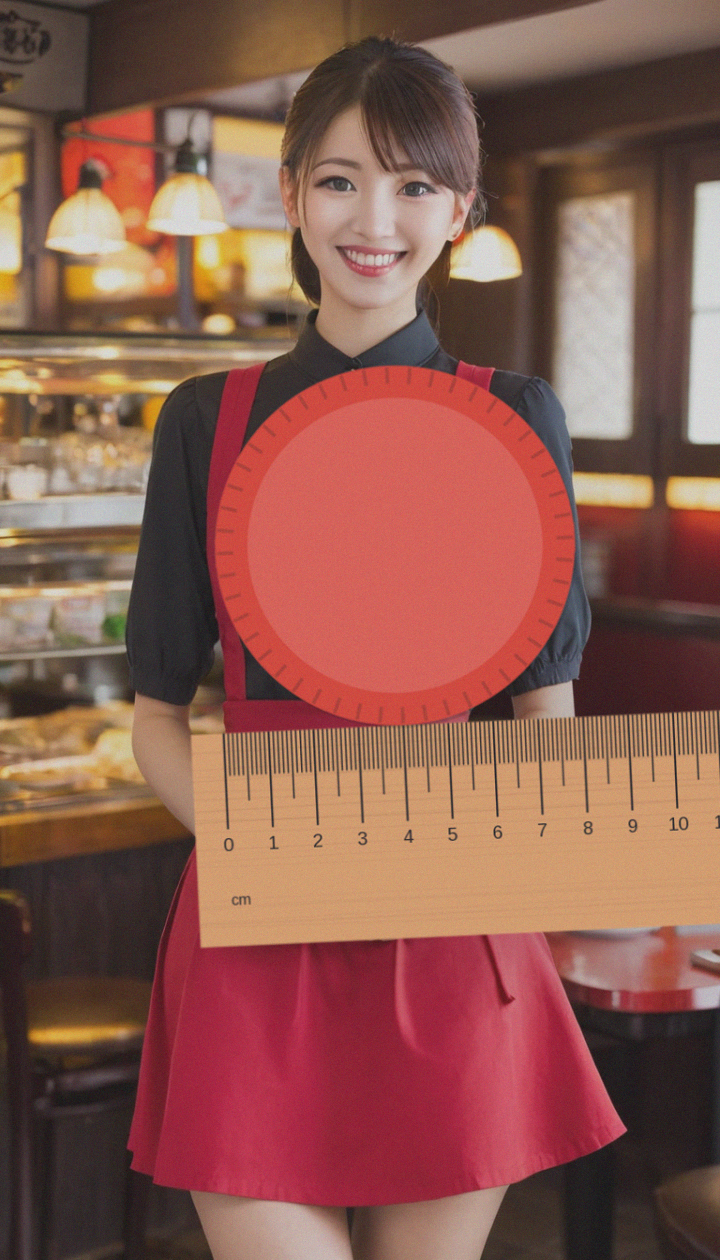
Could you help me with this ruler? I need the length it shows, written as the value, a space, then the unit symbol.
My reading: 8 cm
